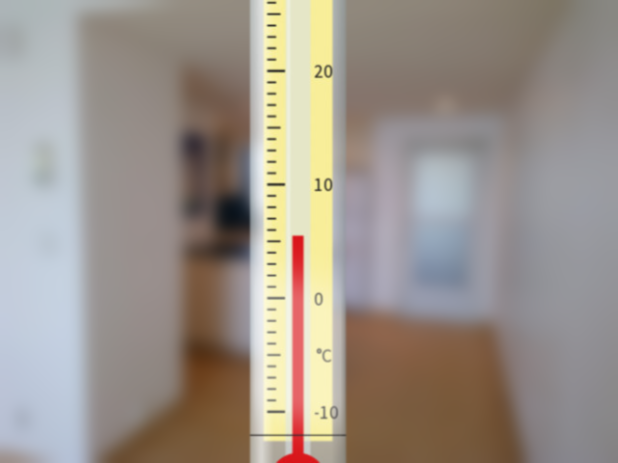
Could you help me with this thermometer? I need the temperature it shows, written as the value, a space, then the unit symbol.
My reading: 5.5 °C
